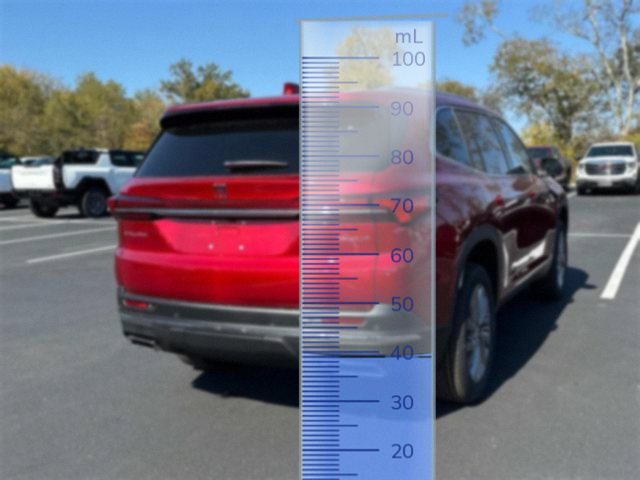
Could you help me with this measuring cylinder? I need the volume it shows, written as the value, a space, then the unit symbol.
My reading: 39 mL
